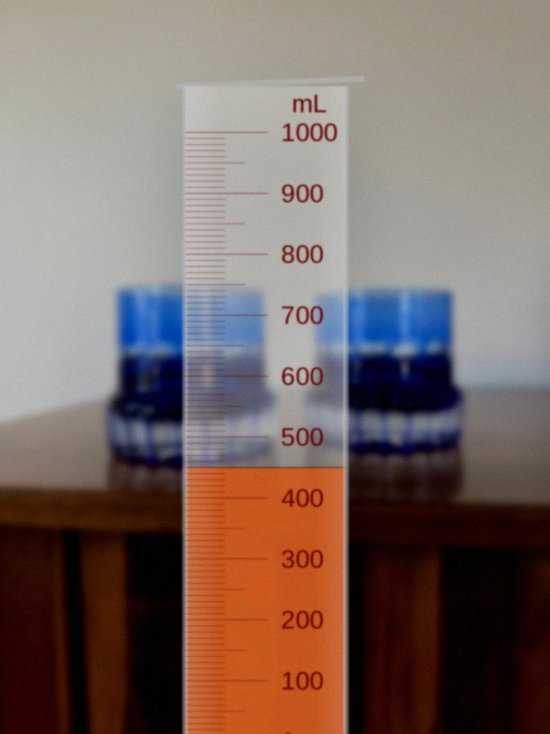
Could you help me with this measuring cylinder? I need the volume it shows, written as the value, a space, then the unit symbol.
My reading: 450 mL
